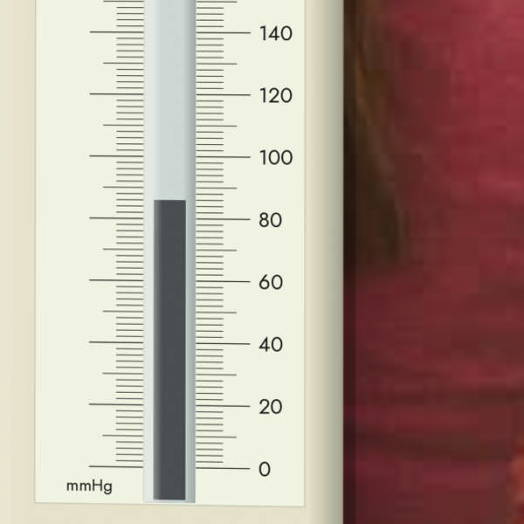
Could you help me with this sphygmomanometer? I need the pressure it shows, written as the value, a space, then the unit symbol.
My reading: 86 mmHg
